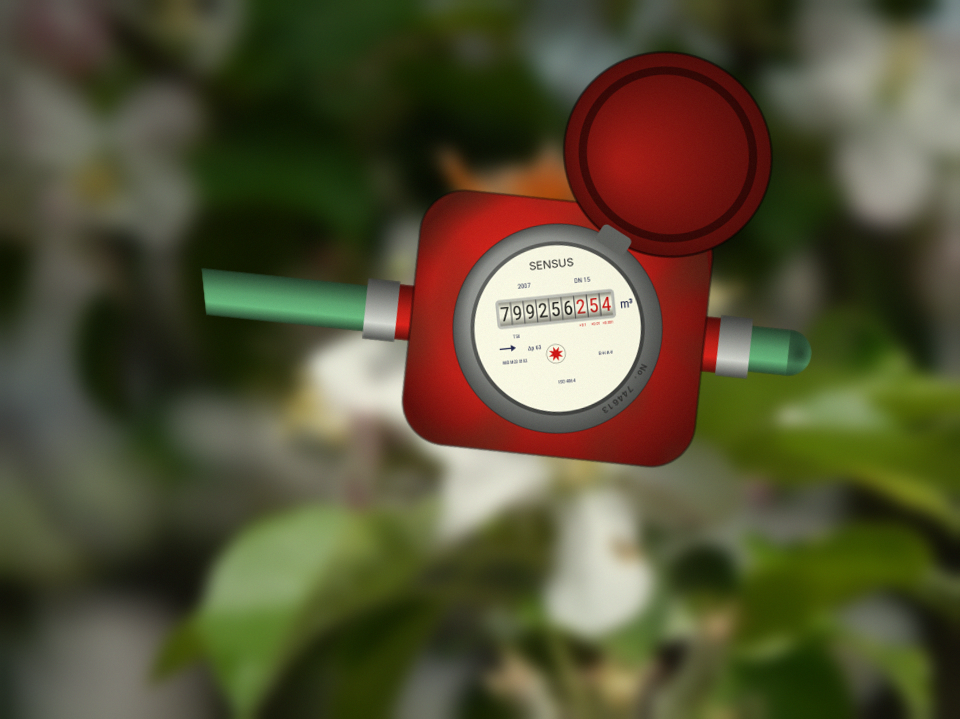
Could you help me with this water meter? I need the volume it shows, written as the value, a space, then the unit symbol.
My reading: 799256.254 m³
